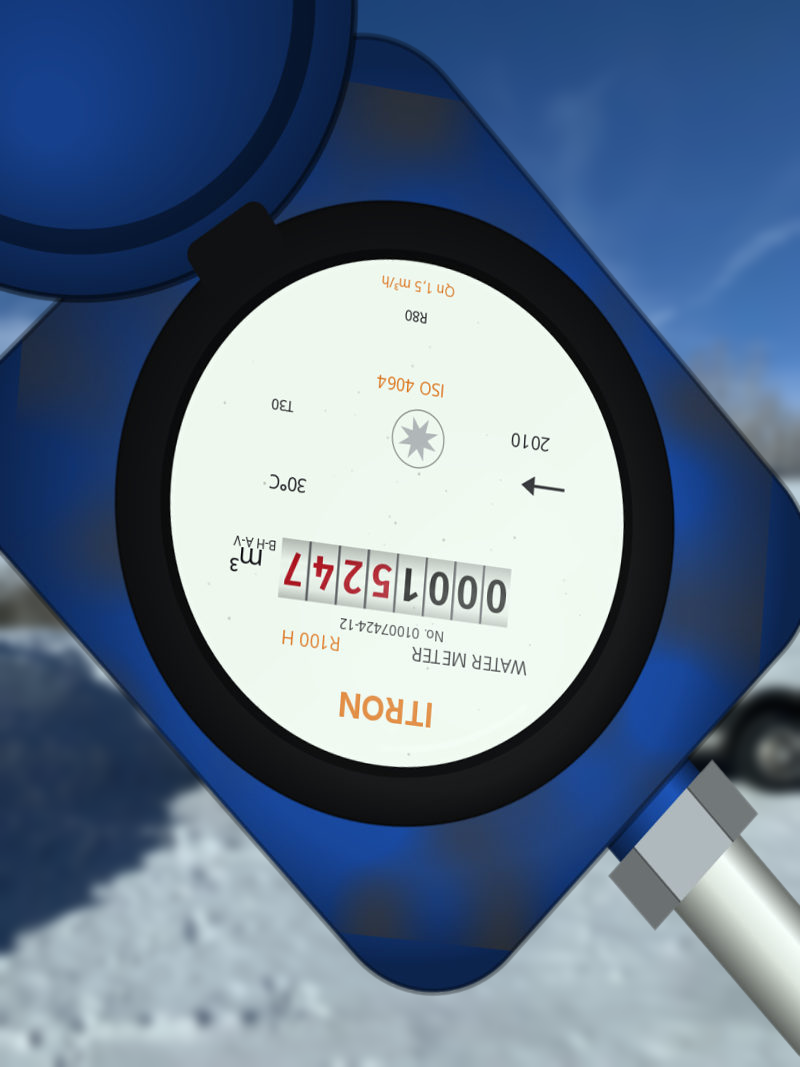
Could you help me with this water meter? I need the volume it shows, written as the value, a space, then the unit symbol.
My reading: 1.5247 m³
